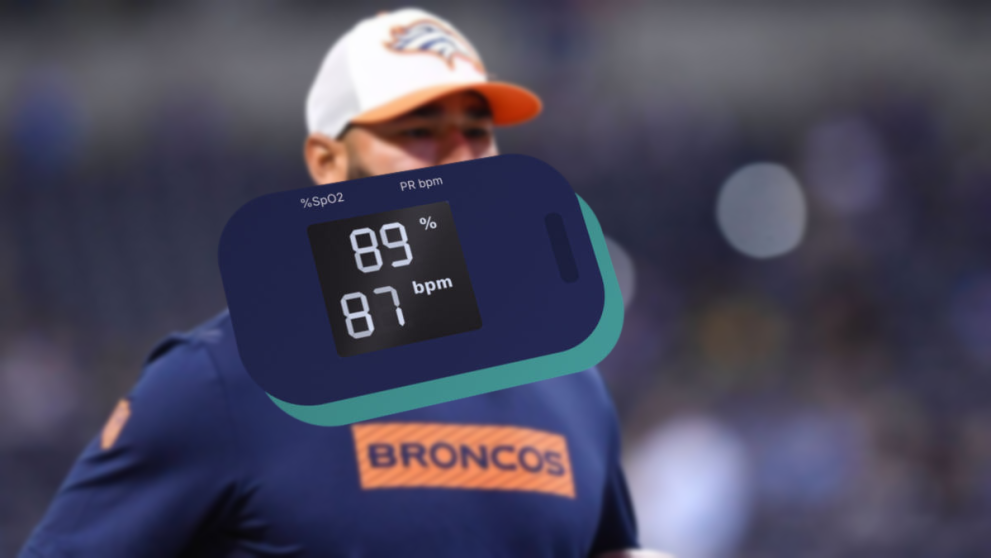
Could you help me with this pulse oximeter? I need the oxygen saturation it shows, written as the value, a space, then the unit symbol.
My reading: 89 %
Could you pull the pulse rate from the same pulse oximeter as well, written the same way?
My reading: 87 bpm
